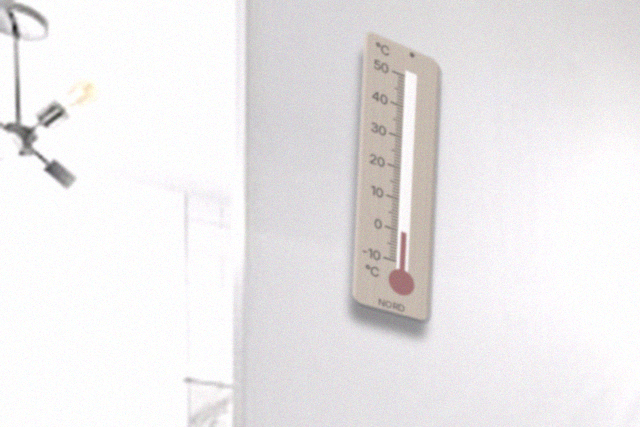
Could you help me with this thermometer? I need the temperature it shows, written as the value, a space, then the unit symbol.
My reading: 0 °C
